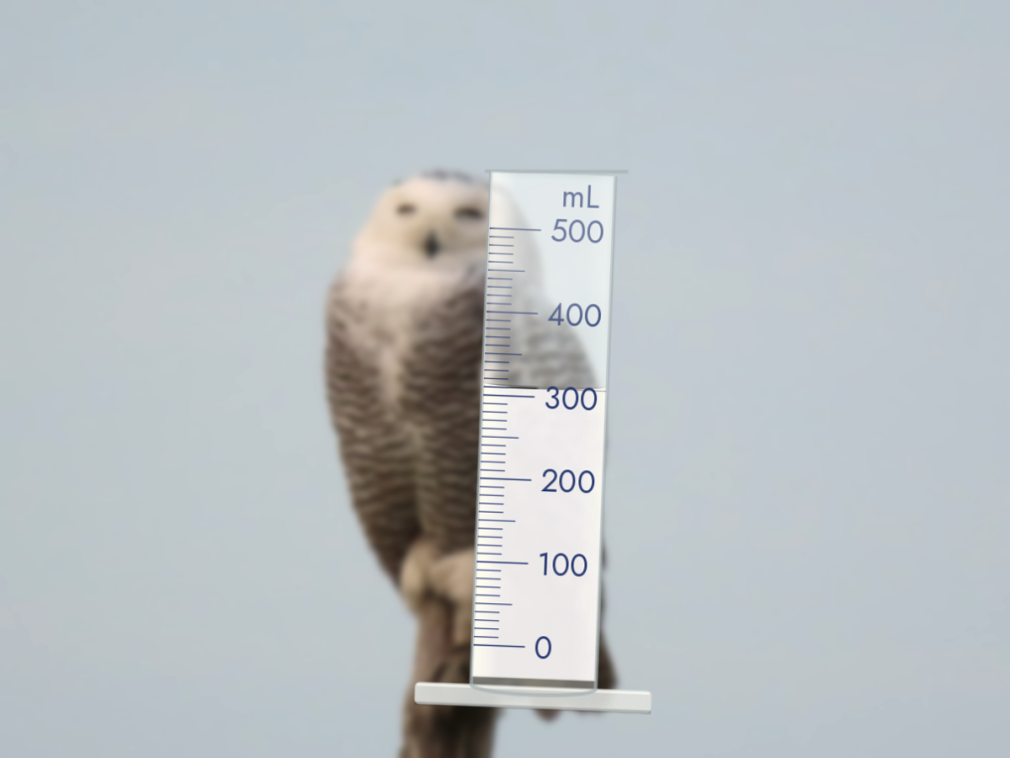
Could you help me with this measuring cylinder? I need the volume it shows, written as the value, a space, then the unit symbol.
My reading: 310 mL
